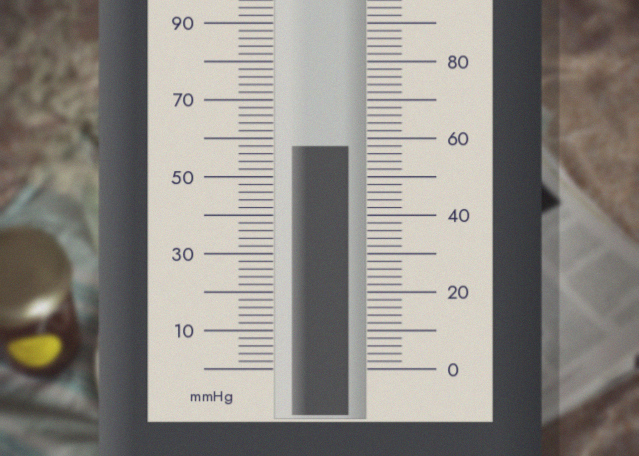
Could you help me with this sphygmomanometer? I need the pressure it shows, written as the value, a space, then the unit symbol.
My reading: 58 mmHg
